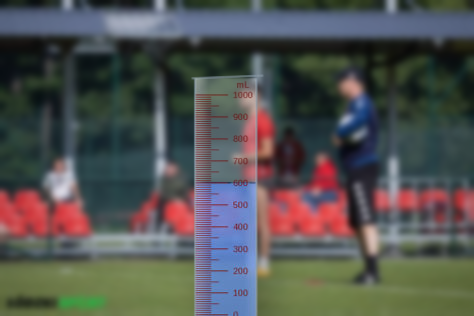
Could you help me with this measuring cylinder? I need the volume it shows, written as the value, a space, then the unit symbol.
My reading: 600 mL
